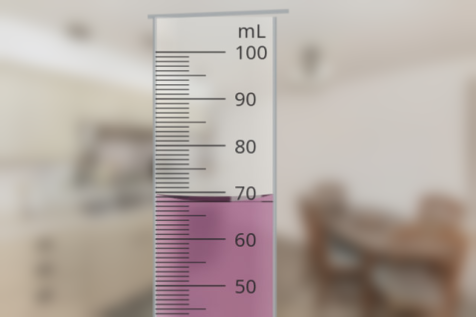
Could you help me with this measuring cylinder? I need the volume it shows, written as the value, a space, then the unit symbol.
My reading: 68 mL
